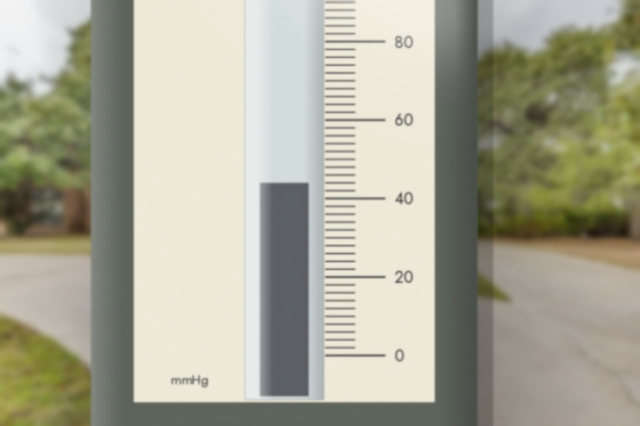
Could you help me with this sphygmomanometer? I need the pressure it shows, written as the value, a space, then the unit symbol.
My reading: 44 mmHg
